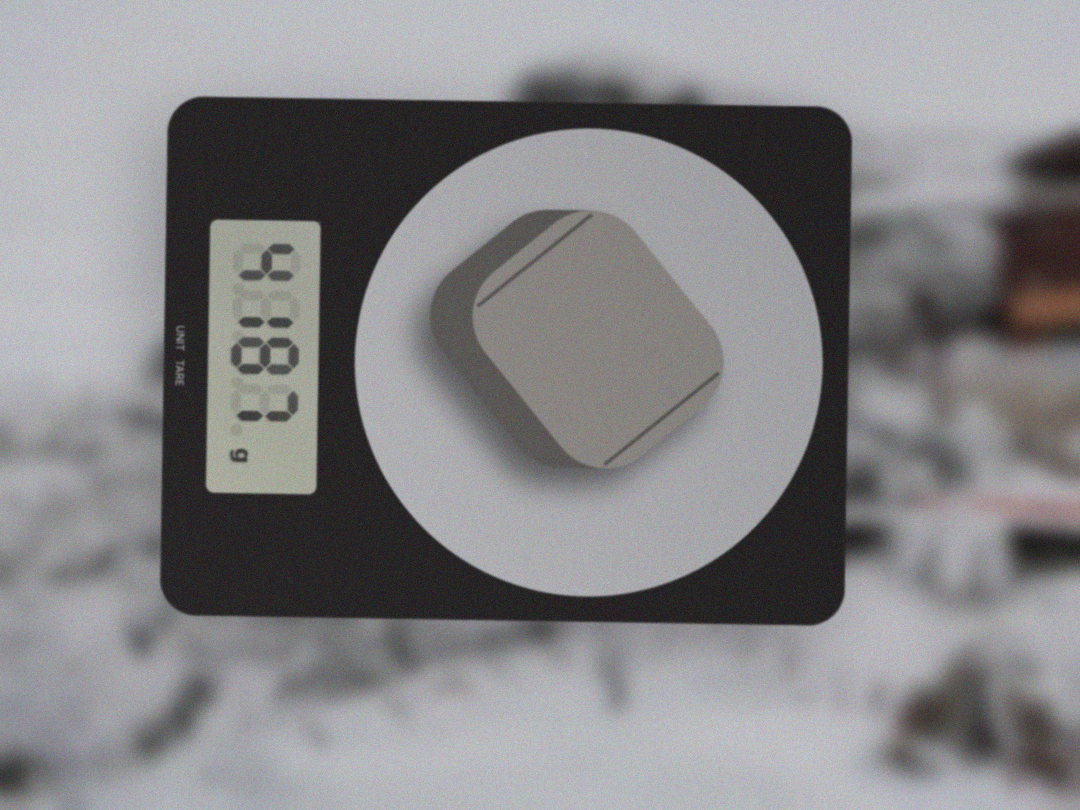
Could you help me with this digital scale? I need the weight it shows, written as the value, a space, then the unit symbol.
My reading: 4187 g
